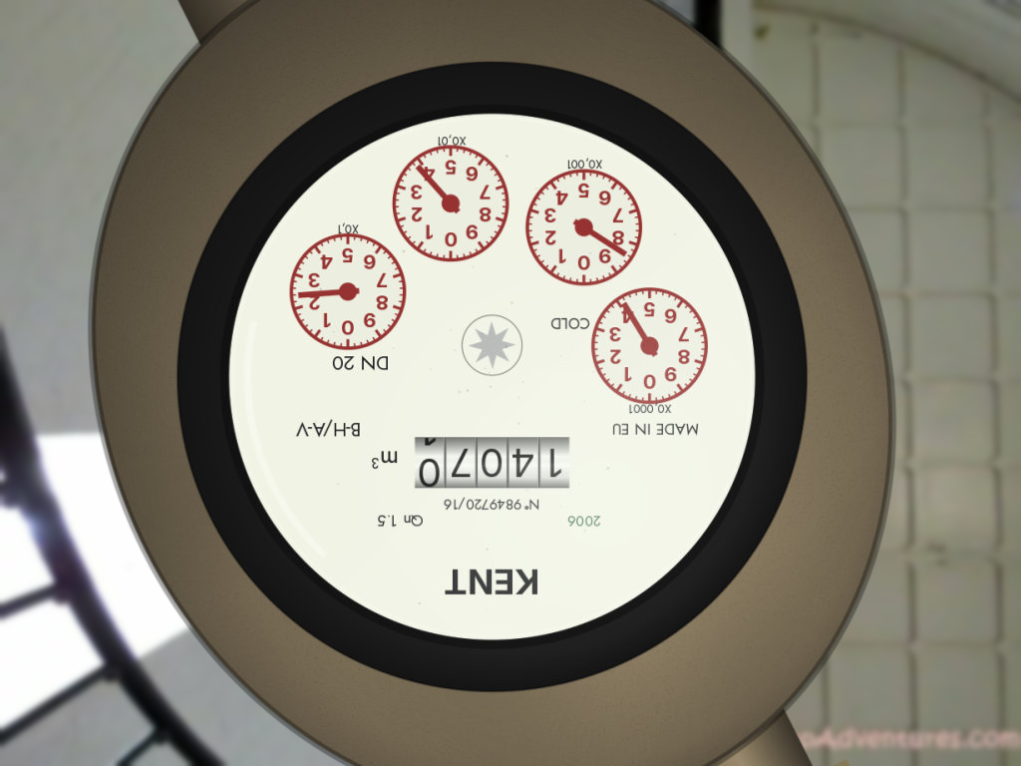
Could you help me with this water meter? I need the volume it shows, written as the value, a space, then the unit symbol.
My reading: 14070.2384 m³
